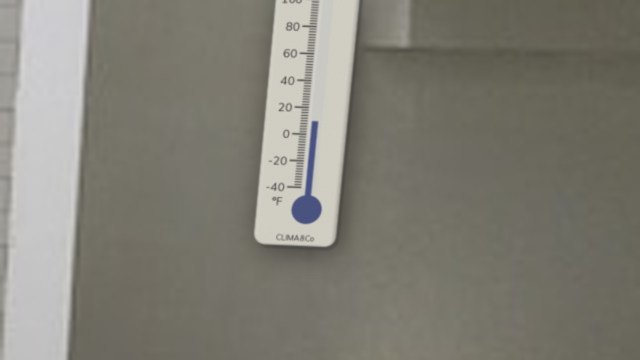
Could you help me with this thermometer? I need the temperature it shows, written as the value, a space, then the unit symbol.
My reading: 10 °F
